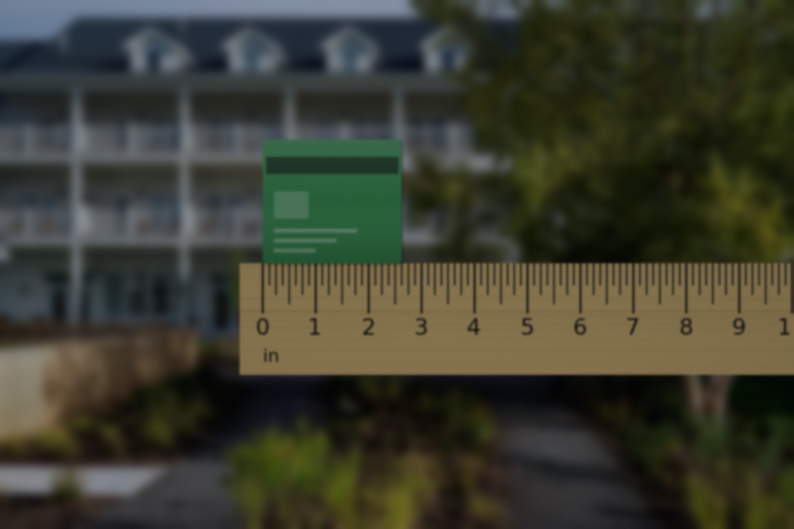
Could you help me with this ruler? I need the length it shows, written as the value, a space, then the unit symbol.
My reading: 2.625 in
